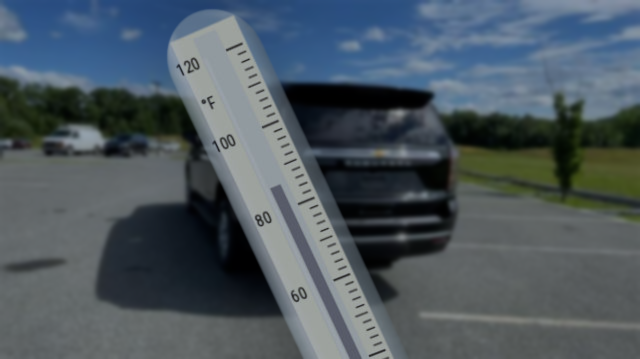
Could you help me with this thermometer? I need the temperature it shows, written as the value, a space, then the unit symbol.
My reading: 86 °F
